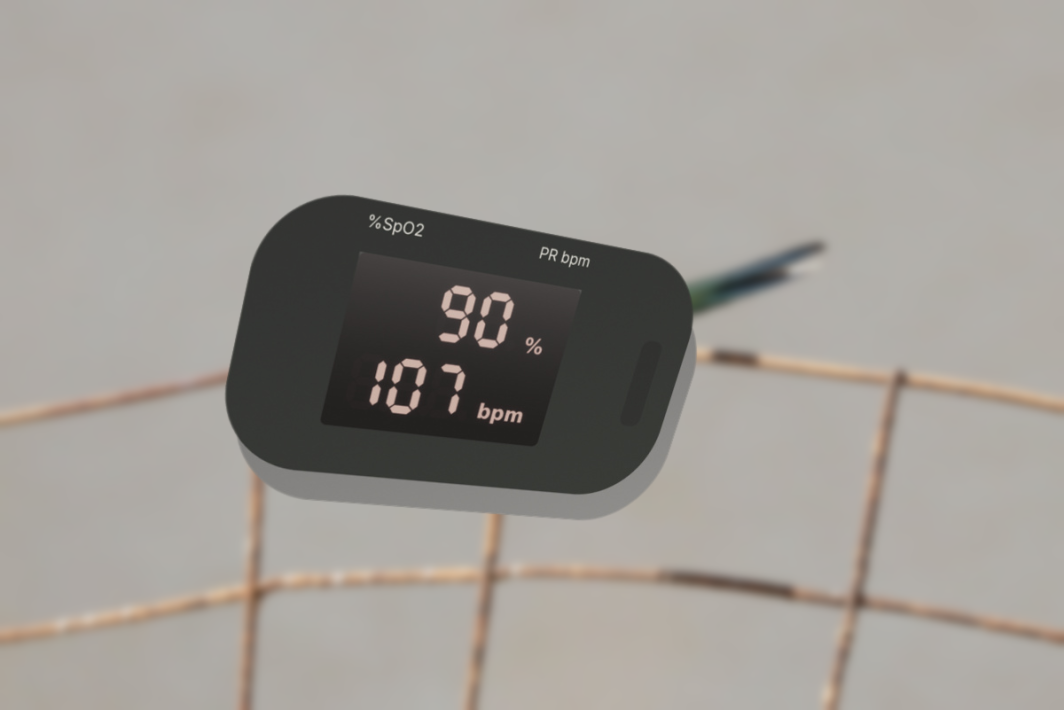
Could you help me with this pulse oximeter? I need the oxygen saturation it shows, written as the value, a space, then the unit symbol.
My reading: 90 %
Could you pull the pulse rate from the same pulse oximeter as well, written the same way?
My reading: 107 bpm
